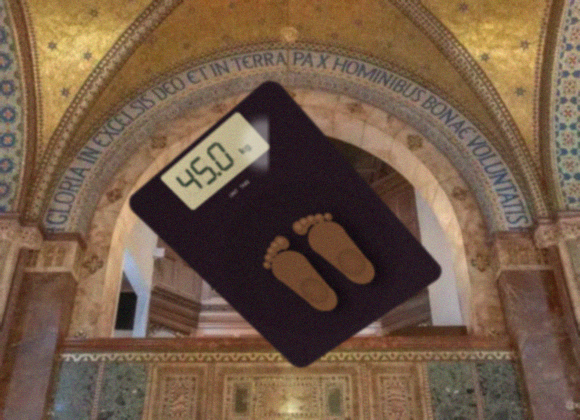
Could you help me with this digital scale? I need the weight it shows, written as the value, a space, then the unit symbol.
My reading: 45.0 kg
